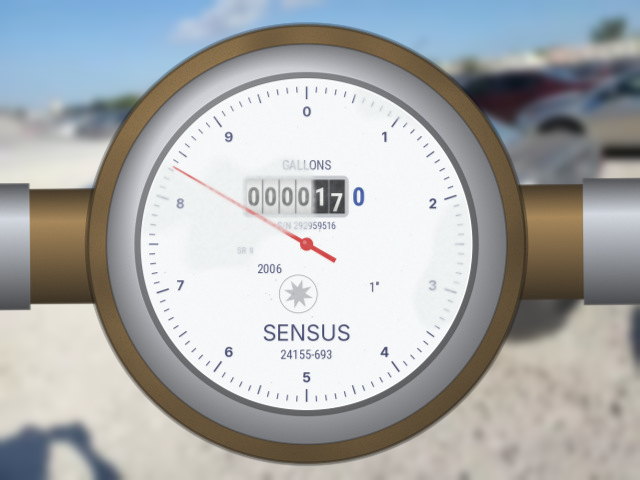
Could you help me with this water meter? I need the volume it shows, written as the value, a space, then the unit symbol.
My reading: 168.3 gal
